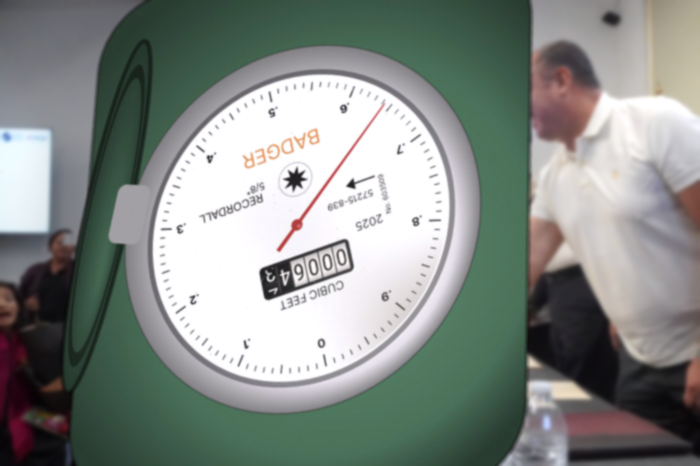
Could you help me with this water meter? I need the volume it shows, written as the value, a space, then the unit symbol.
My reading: 642.64 ft³
